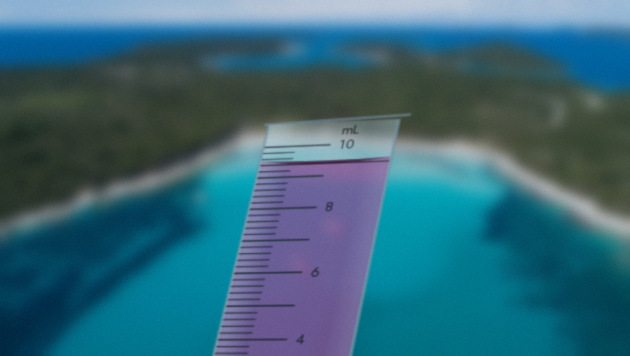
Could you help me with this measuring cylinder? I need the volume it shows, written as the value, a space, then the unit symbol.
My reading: 9.4 mL
